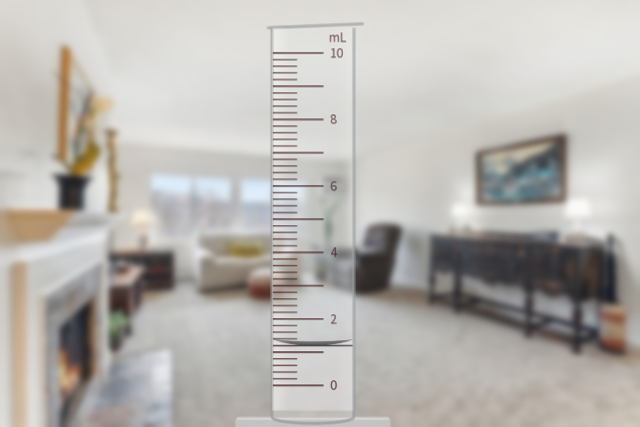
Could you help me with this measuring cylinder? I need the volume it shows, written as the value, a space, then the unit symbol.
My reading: 1.2 mL
